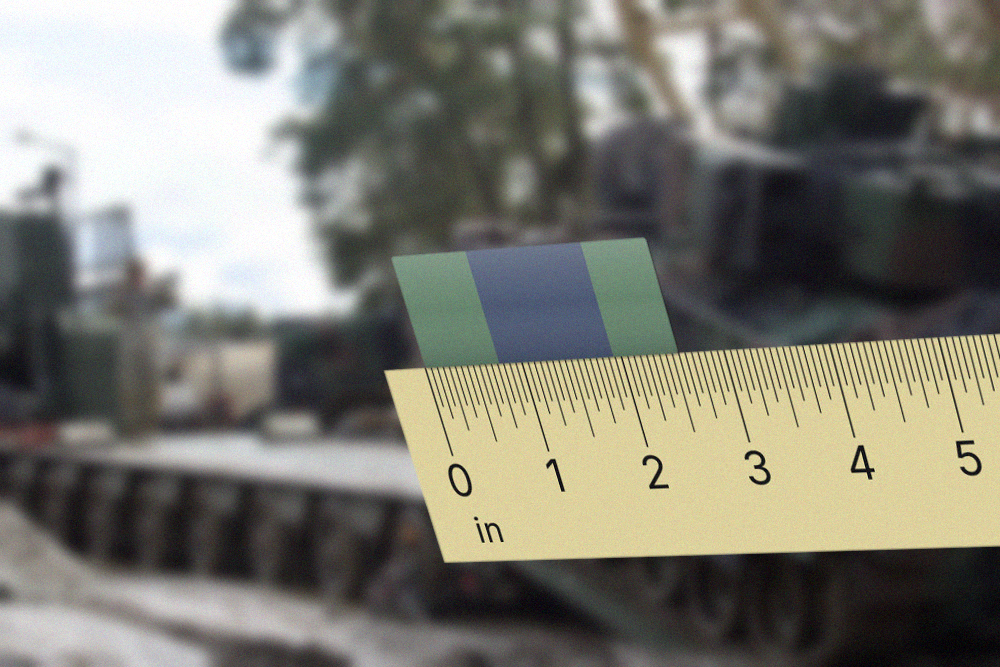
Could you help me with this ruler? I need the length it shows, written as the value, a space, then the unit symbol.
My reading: 2.5625 in
